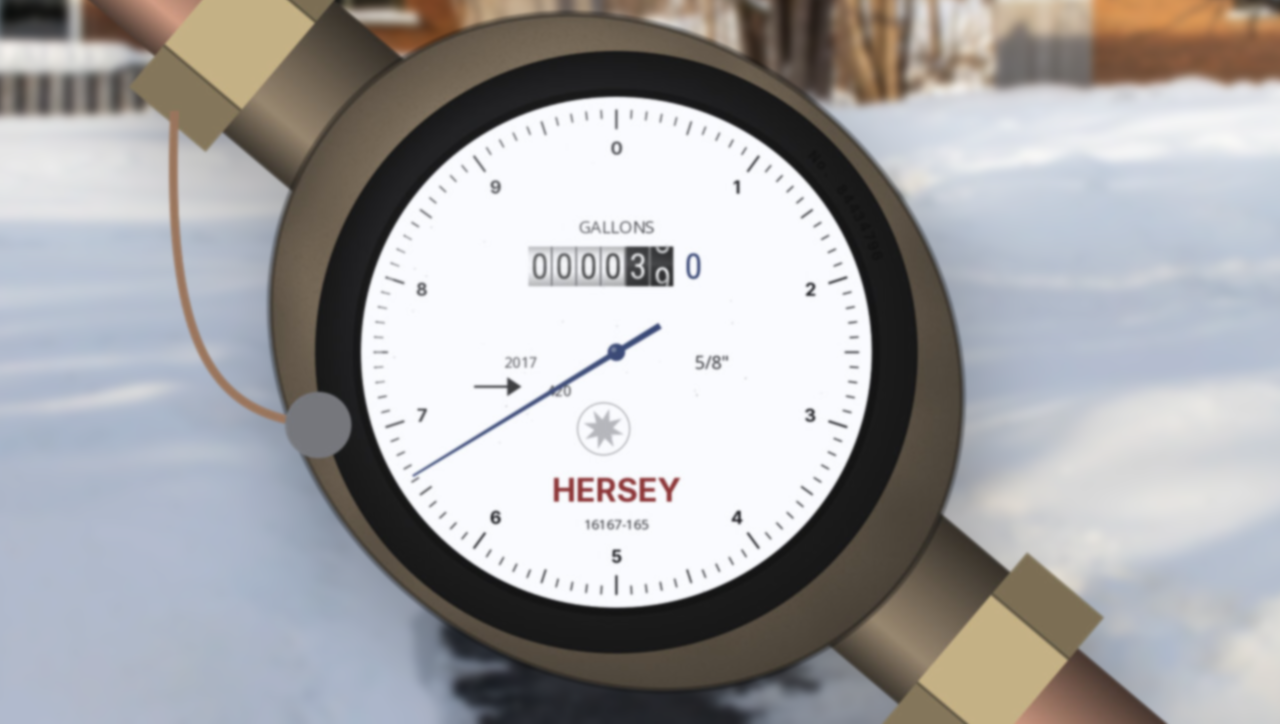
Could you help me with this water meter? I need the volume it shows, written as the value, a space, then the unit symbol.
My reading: 386.6 gal
